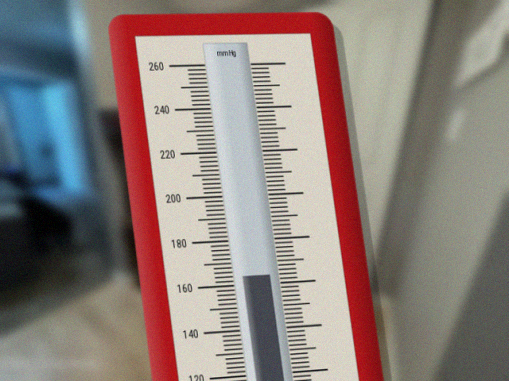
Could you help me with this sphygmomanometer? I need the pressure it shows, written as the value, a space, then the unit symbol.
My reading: 164 mmHg
